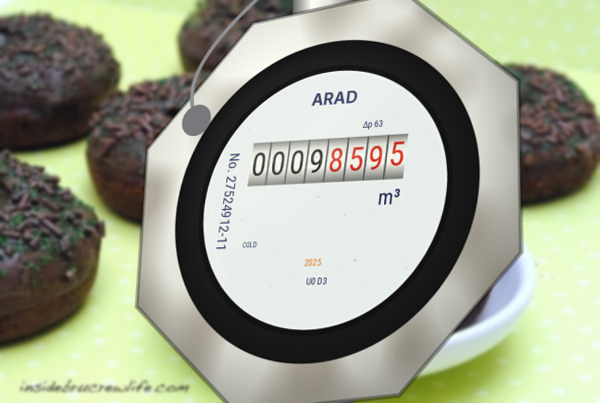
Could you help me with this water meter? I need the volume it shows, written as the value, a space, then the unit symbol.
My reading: 9.8595 m³
